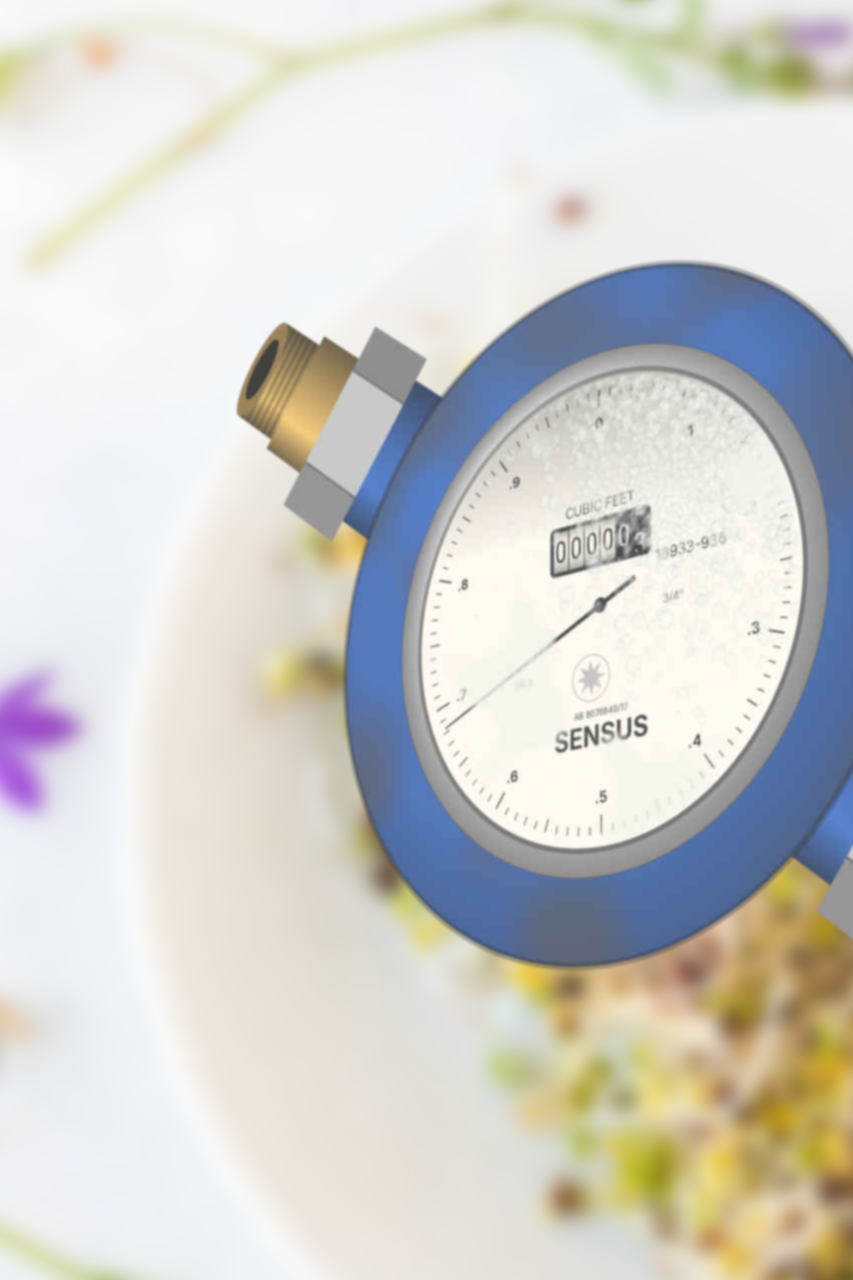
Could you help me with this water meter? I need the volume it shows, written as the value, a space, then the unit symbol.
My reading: 2.68 ft³
